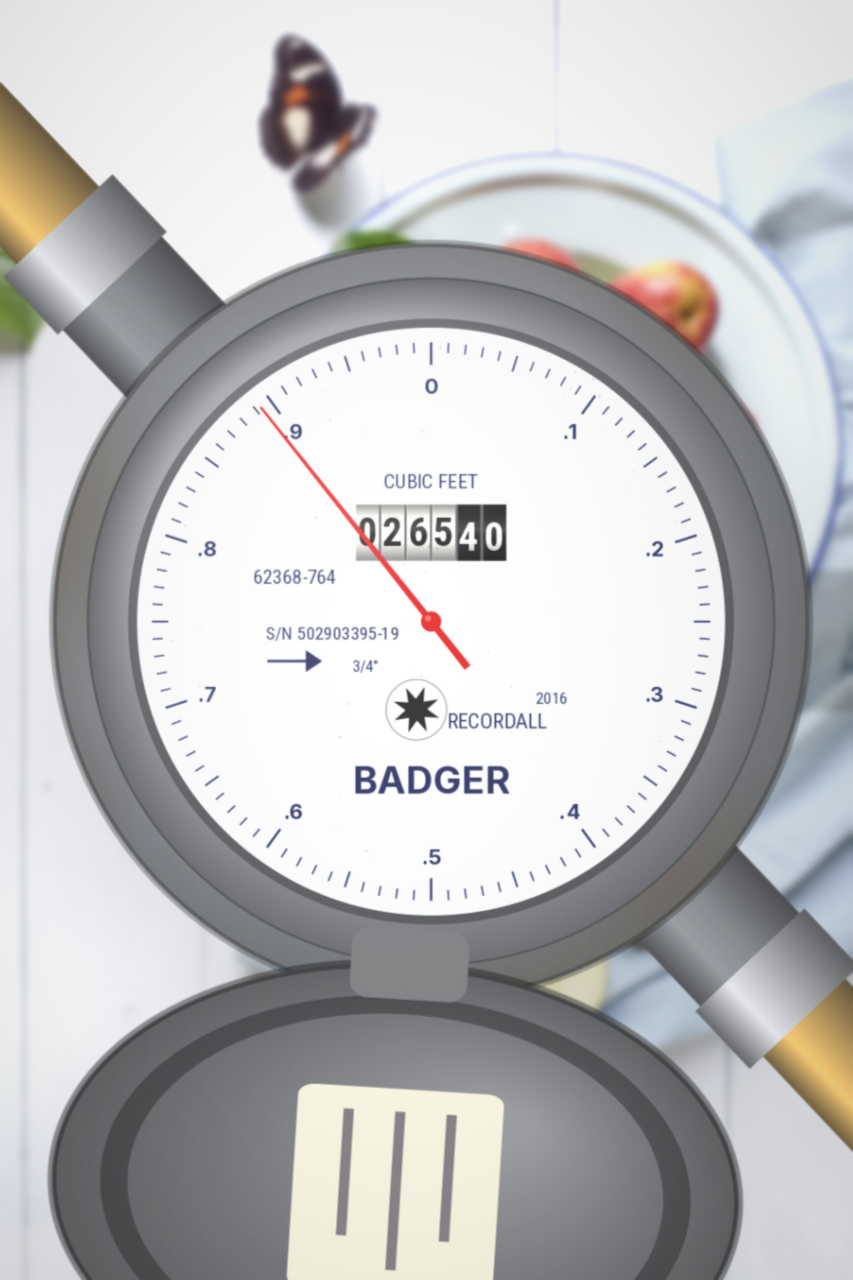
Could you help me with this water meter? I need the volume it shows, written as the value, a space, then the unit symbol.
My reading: 26539.89 ft³
